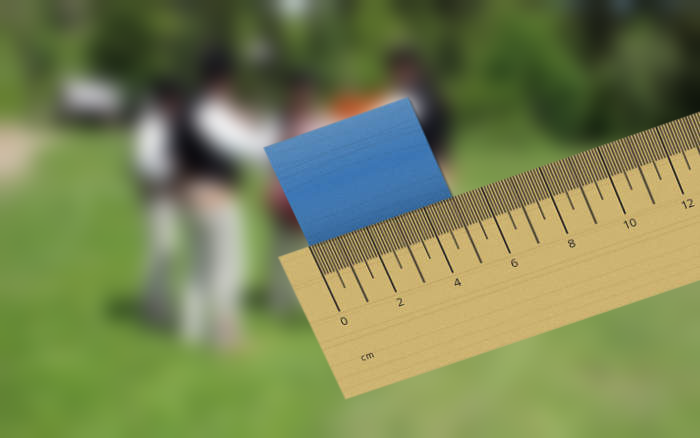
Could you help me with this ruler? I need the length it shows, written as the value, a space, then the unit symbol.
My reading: 5 cm
